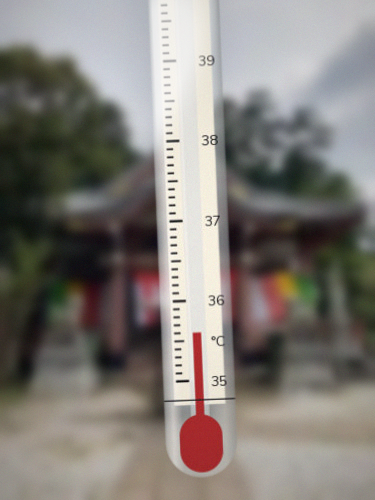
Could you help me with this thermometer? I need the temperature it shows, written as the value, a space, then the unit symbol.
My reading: 35.6 °C
